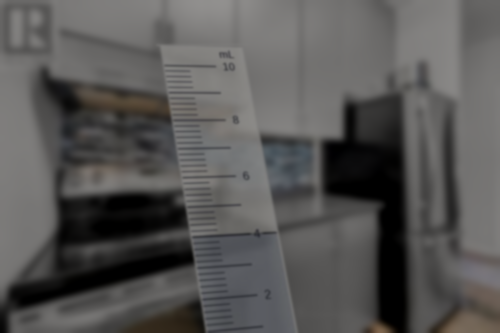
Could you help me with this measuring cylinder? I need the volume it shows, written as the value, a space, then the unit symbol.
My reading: 4 mL
